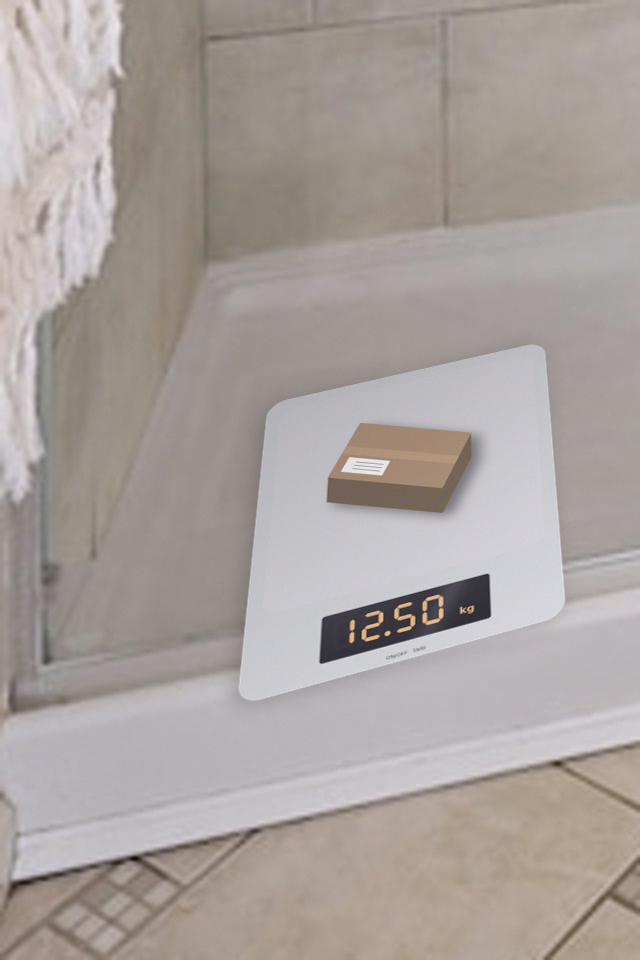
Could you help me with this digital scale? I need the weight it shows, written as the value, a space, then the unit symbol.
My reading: 12.50 kg
